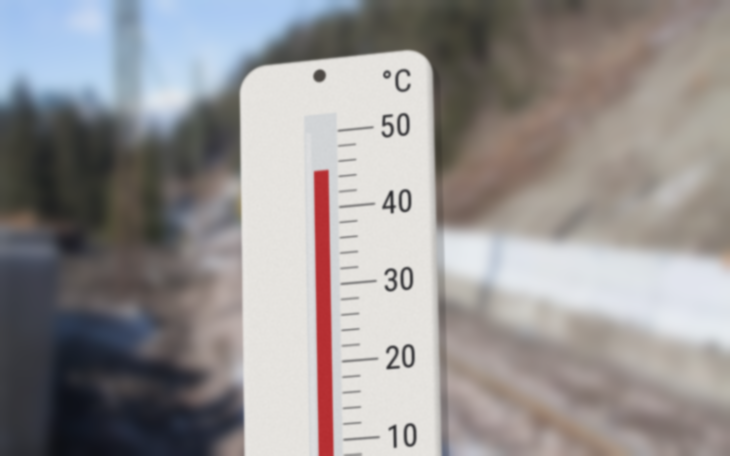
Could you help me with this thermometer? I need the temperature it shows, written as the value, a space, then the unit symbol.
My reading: 45 °C
